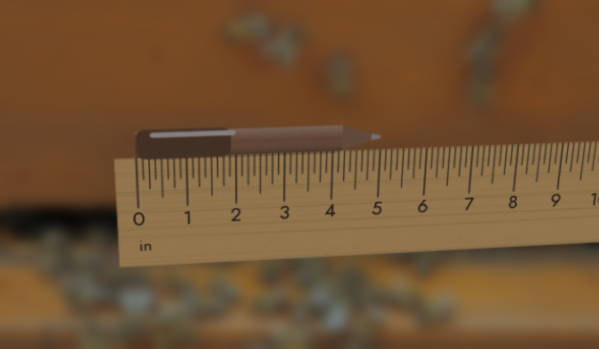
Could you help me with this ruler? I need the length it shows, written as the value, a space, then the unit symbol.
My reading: 5 in
